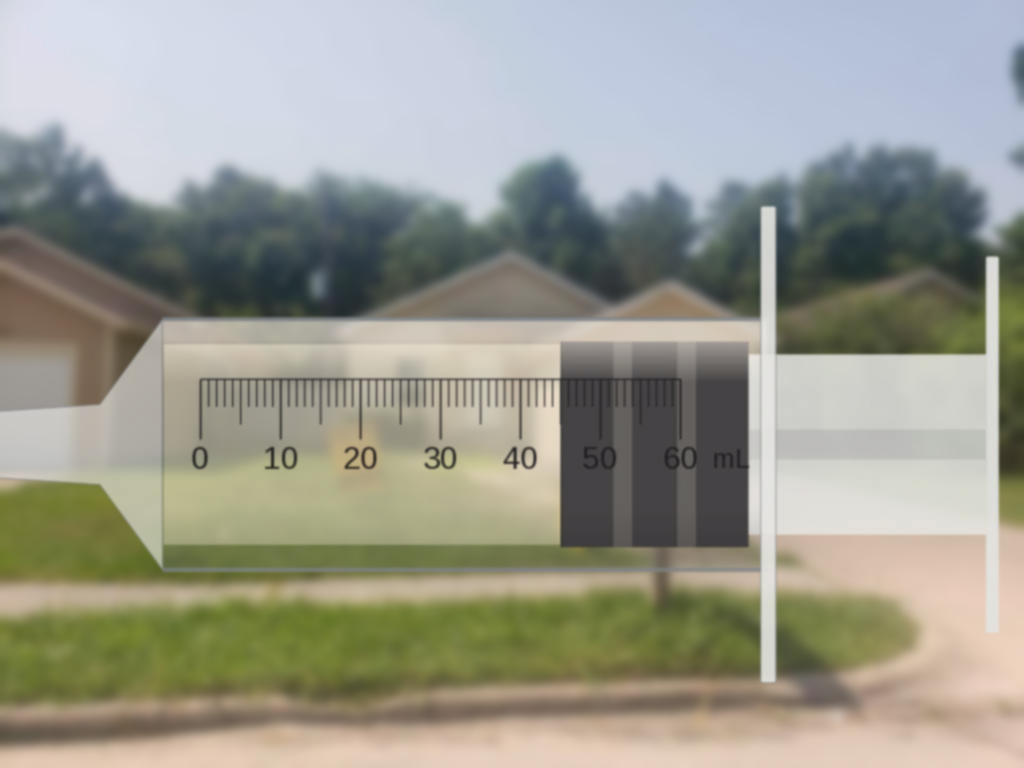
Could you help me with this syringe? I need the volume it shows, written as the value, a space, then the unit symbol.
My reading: 45 mL
